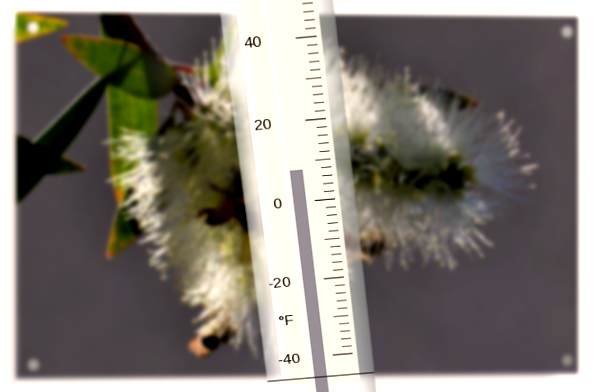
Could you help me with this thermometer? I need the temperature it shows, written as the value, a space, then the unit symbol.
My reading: 8 °F
